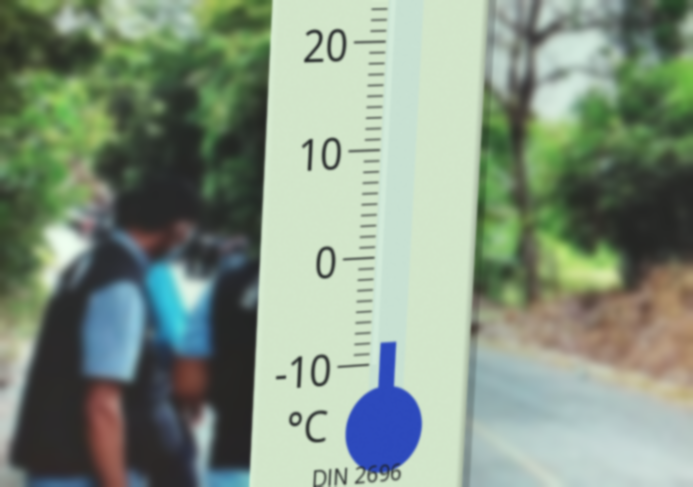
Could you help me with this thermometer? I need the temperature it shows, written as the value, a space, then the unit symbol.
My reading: -8 °C
